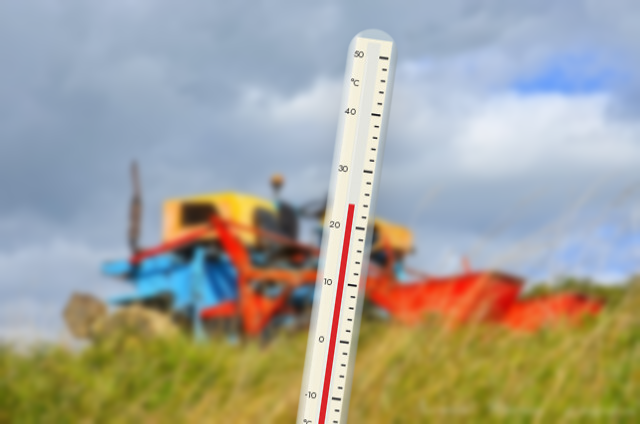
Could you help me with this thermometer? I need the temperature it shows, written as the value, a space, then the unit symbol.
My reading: 24 °C
